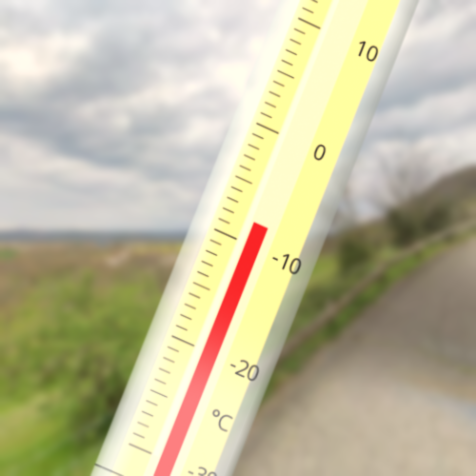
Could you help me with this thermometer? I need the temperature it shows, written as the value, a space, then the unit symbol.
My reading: -8 °C
